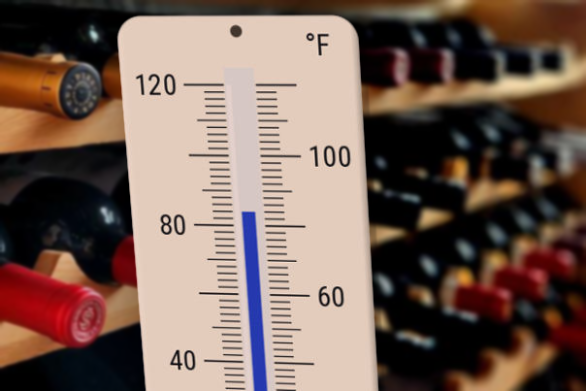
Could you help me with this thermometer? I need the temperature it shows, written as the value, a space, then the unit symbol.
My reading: 84 °F
